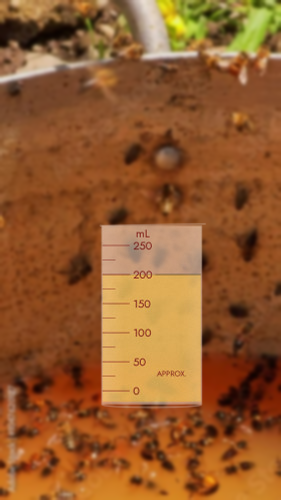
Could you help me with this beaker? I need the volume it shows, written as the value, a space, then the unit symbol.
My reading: 200 mL
